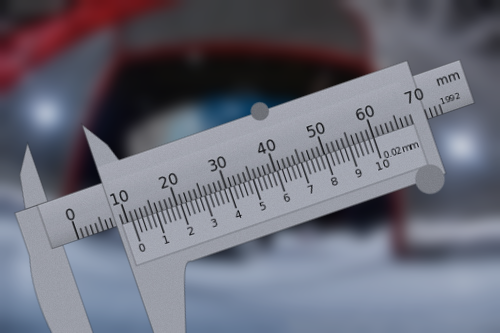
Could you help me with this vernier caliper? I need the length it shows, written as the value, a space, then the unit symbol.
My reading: 11.0 mm
